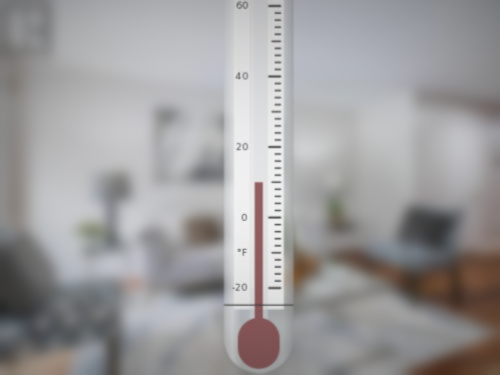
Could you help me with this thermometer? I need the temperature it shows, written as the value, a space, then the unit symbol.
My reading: 10 °F
